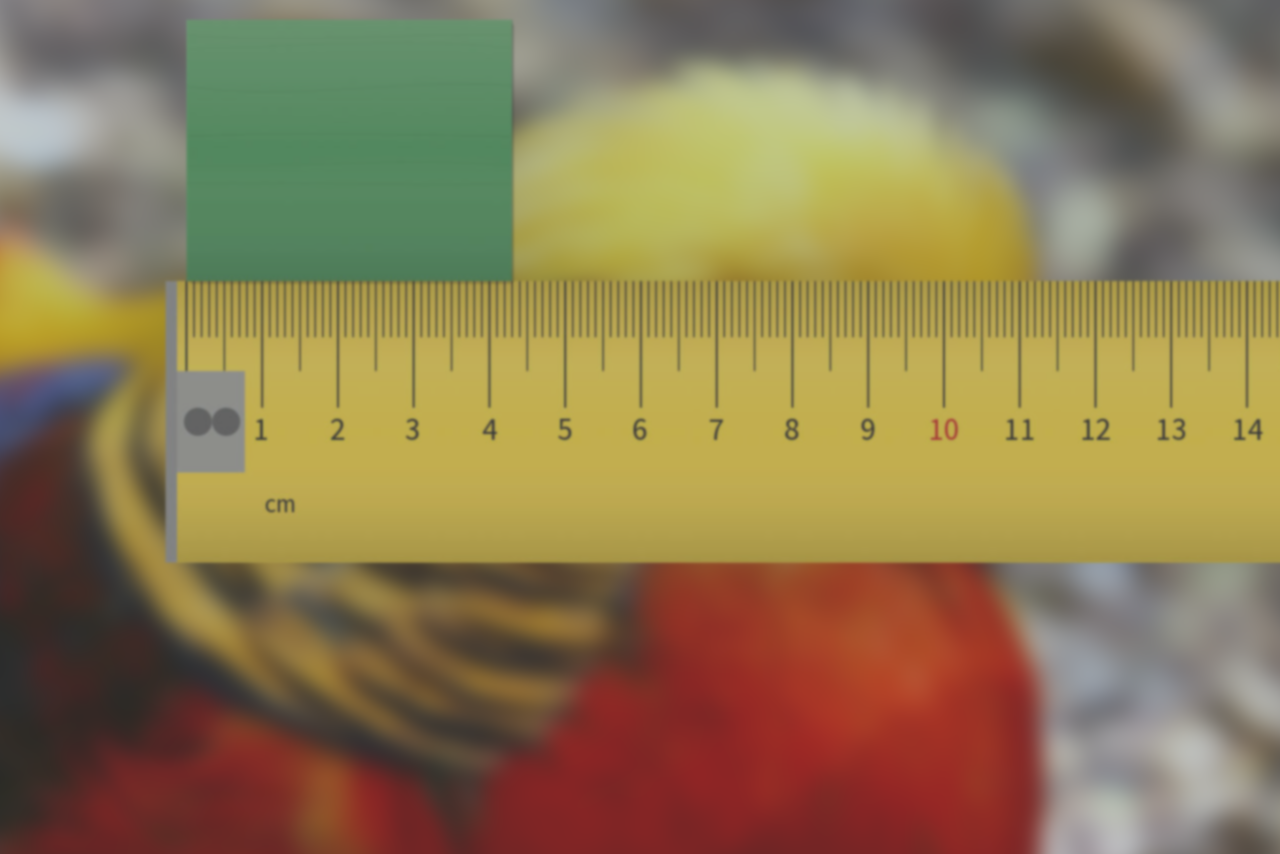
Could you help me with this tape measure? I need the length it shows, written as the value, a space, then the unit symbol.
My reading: 4.3 cm
